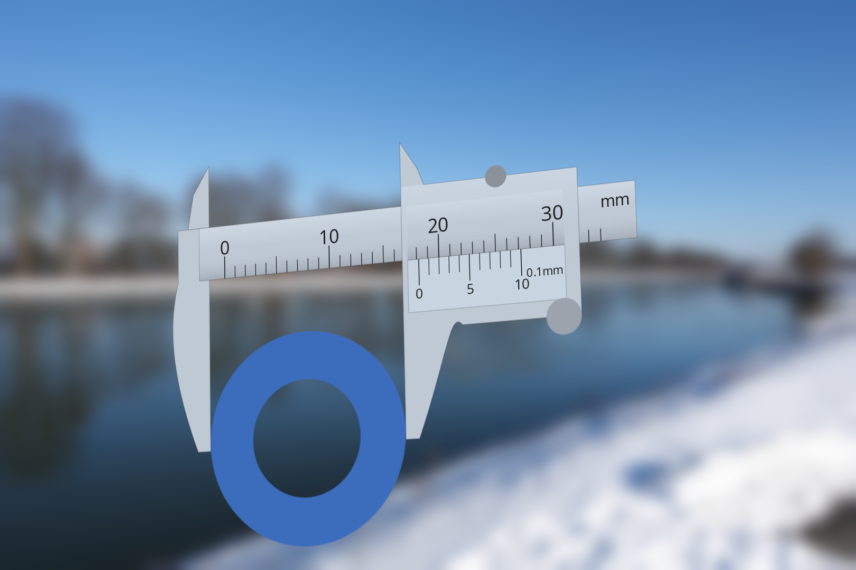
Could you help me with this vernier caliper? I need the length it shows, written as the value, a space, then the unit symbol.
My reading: 18.2 mm
